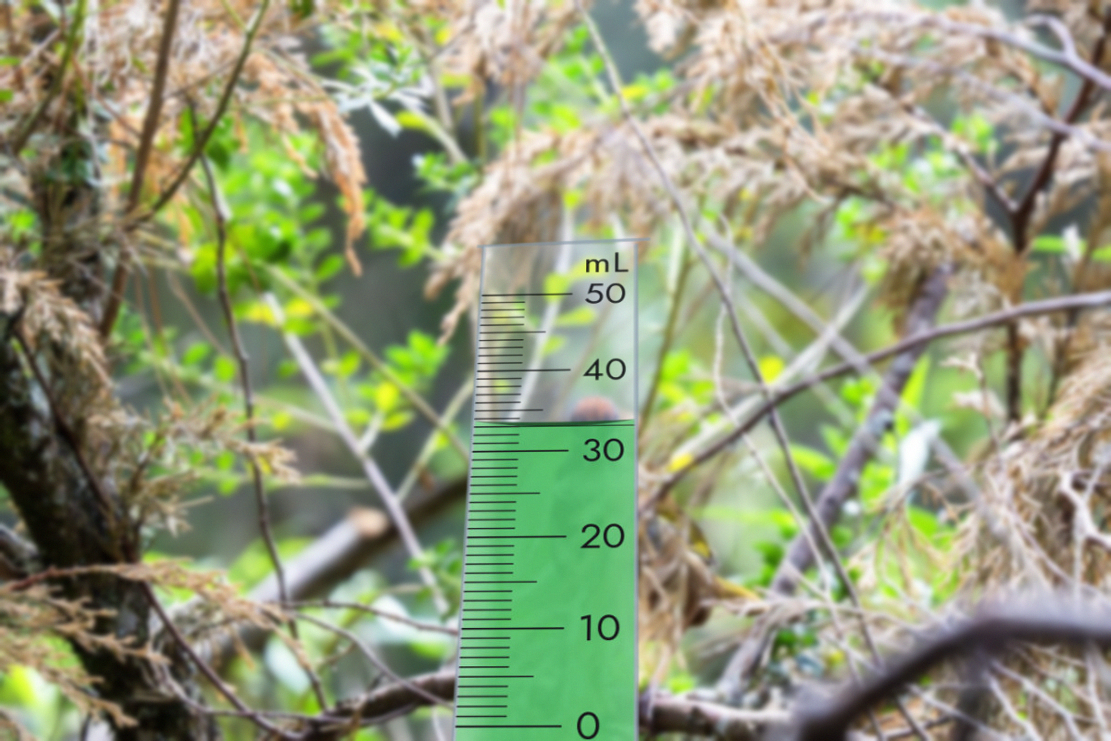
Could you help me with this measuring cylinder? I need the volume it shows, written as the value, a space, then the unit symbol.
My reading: 33 mL
